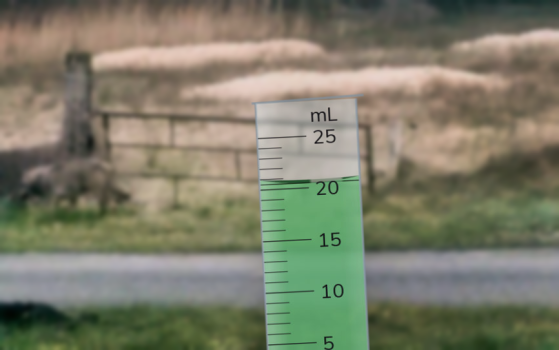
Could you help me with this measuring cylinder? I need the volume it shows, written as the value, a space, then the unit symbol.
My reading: 20.5 mL
